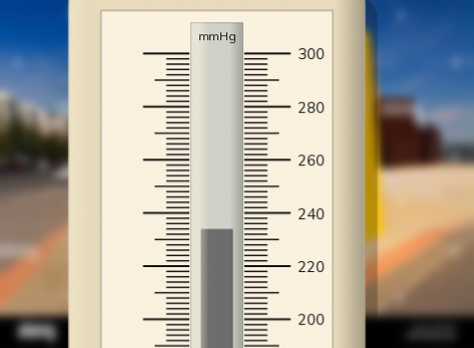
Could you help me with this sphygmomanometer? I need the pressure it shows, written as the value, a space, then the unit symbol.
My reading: 234 mmHg
